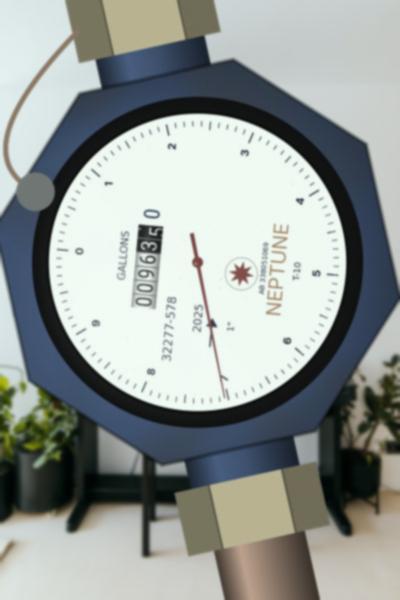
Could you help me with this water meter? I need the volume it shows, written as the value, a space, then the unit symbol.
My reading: 96347.0 gal
